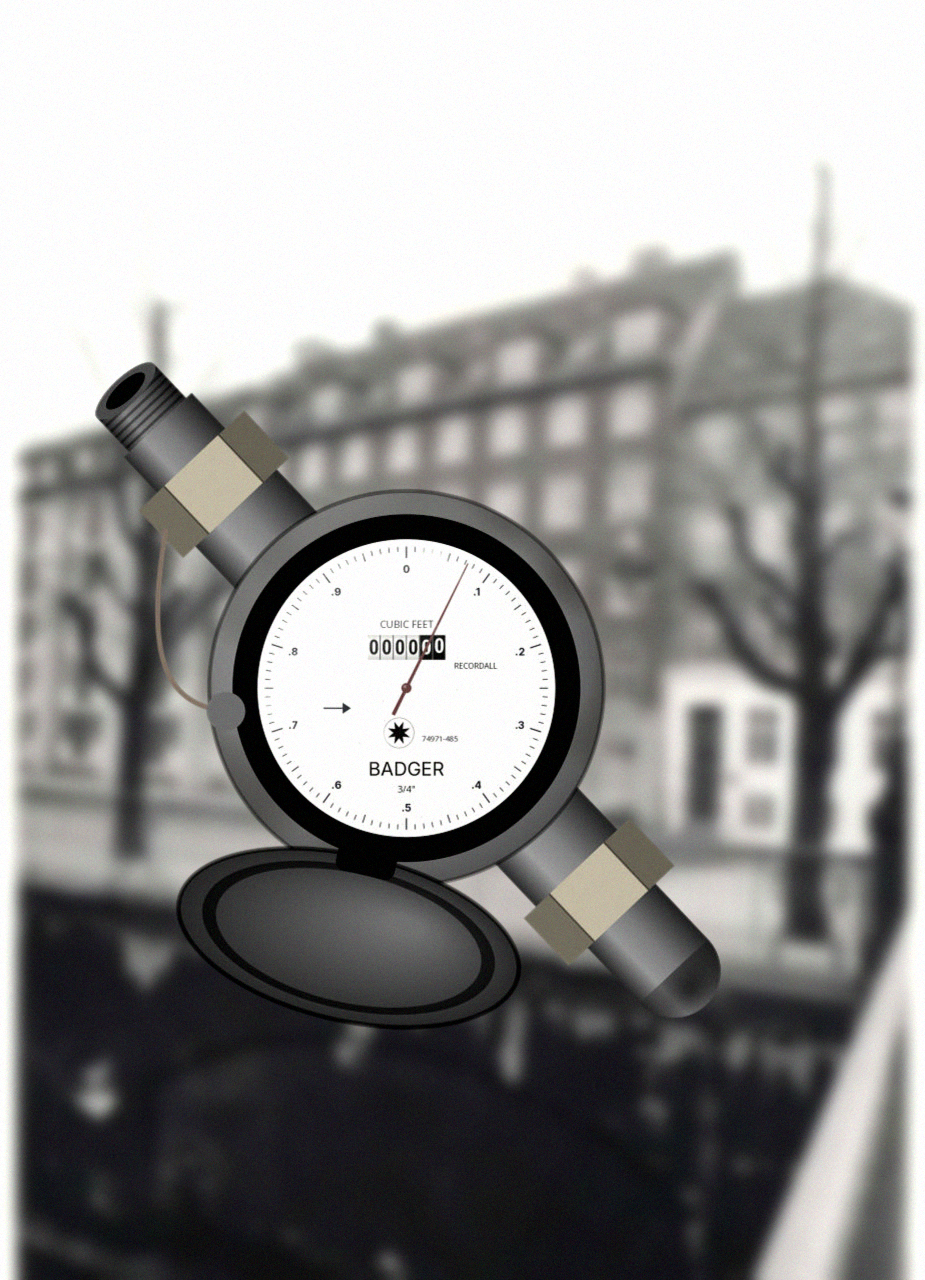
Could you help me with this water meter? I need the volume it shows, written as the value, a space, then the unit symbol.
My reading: 0.07 ft³
